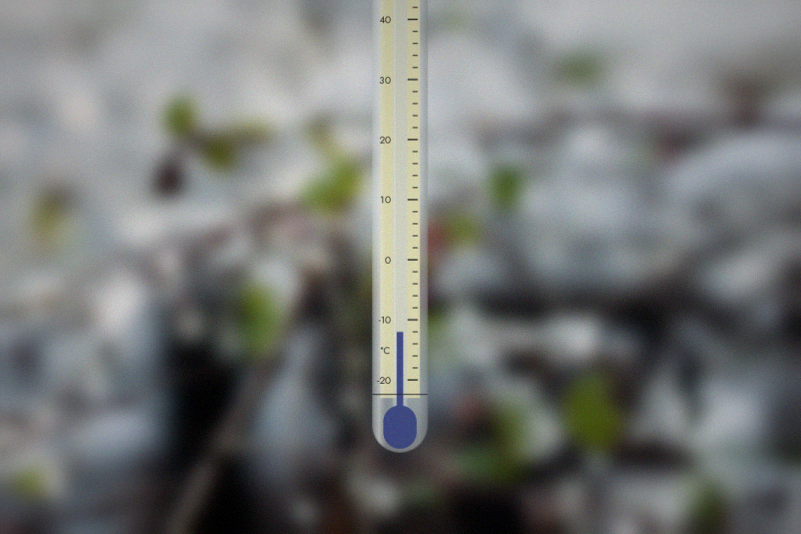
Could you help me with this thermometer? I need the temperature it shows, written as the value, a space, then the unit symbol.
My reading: -12 °C
